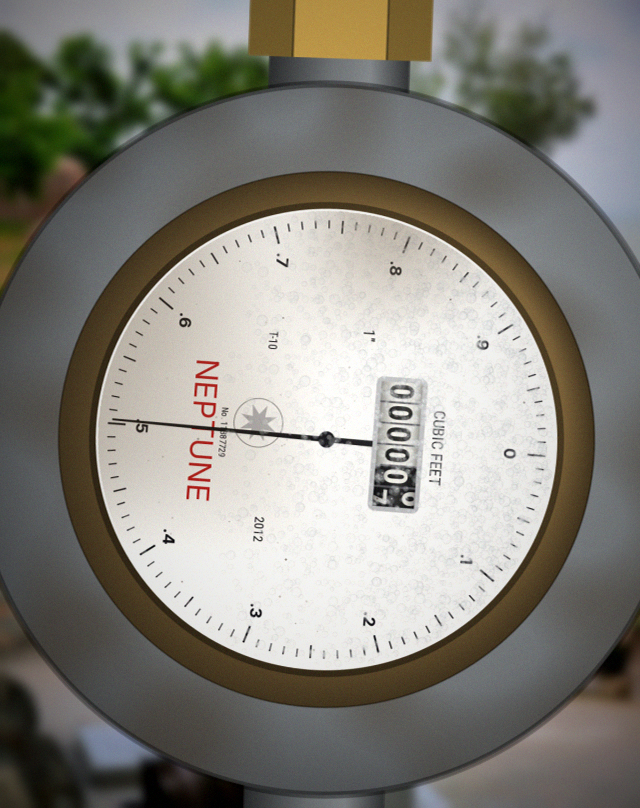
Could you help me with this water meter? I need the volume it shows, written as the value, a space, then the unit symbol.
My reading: 6.50 ft³
